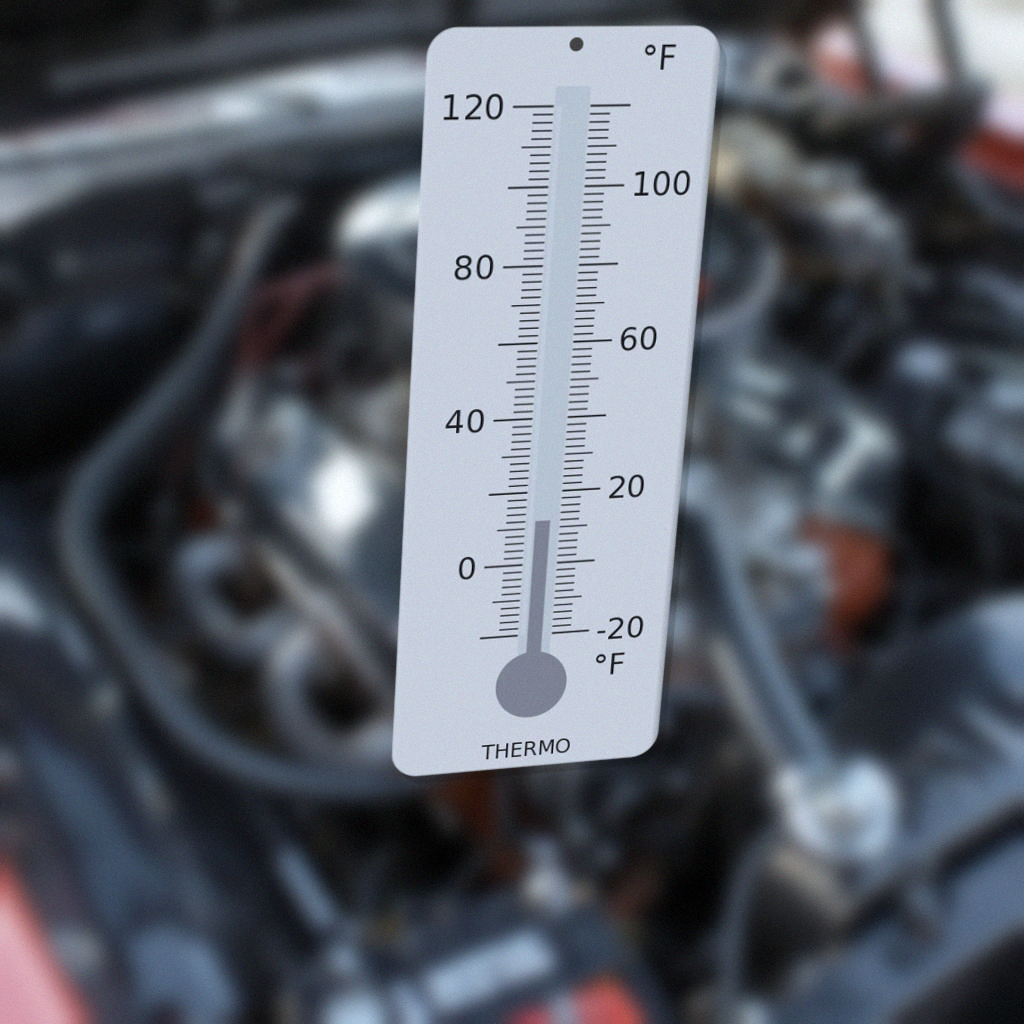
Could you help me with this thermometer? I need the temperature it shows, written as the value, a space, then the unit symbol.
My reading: 12 °F
